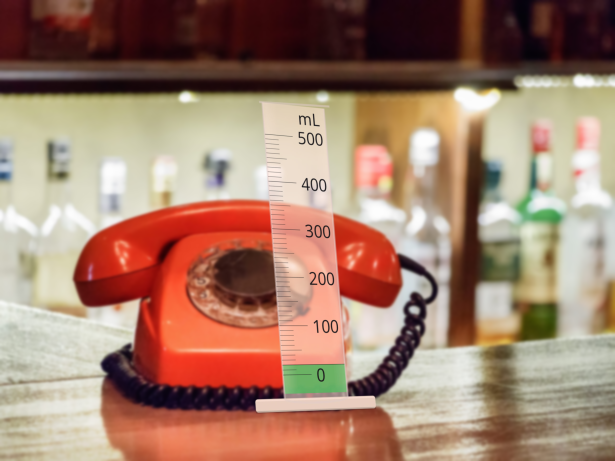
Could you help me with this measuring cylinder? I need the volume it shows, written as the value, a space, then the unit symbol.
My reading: 20 mL
